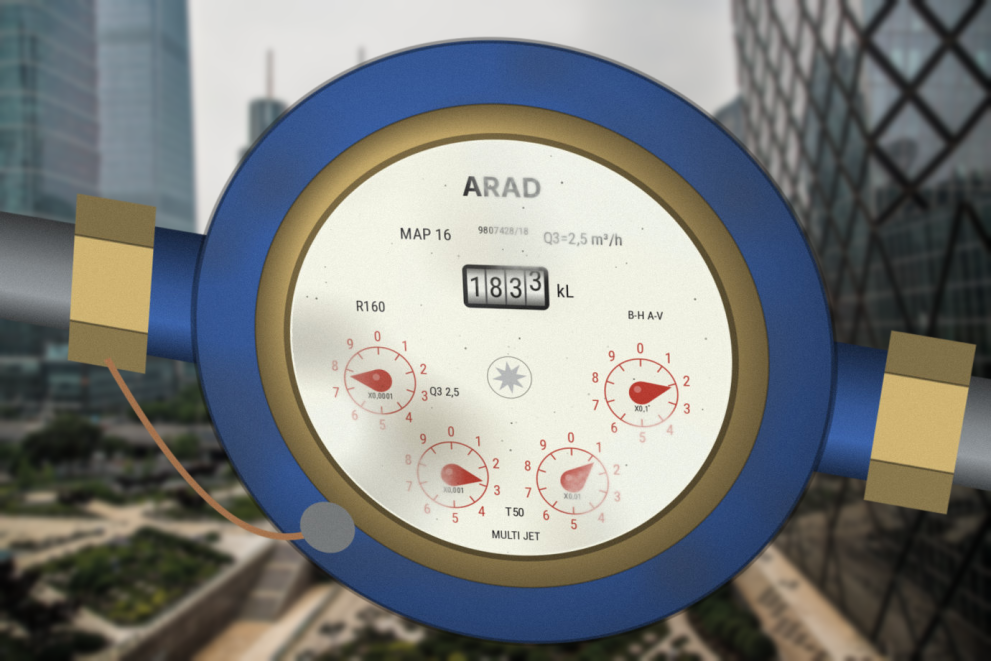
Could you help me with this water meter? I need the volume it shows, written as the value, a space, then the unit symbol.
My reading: 1833.2127 kL
